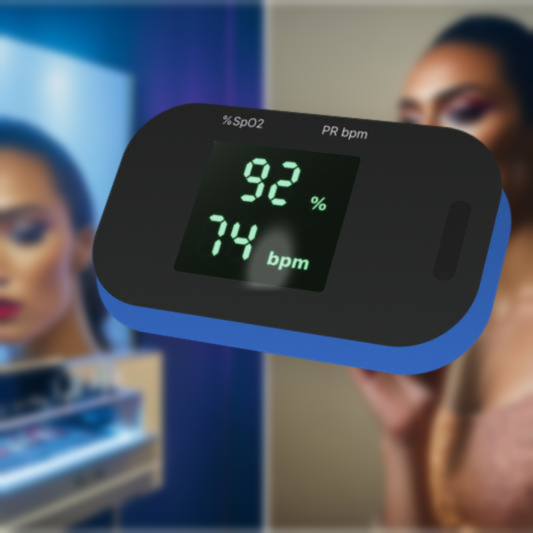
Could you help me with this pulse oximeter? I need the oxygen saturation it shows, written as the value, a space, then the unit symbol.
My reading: 92 %
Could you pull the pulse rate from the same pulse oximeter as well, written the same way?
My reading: 74 bpm
